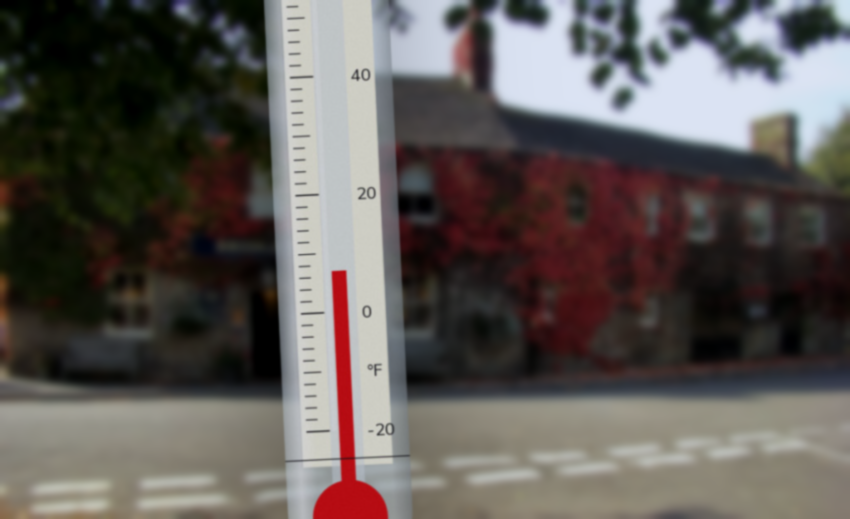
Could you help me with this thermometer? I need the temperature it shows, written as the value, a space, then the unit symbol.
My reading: 7 °F
